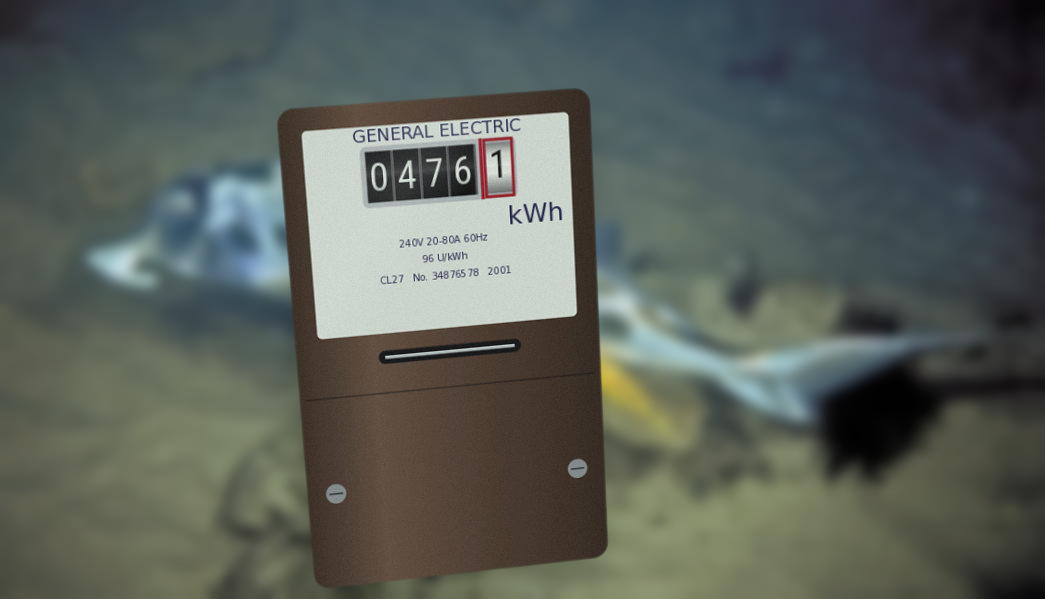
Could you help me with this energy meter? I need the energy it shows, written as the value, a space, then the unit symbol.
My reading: 476.1 kWh
